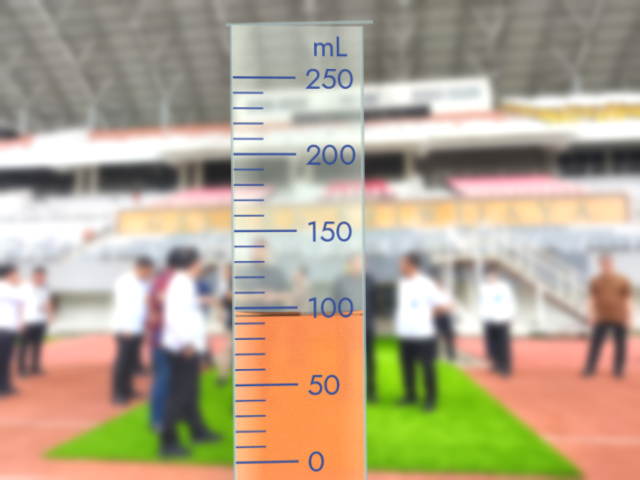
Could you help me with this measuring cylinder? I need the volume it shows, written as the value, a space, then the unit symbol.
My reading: 95 mL
